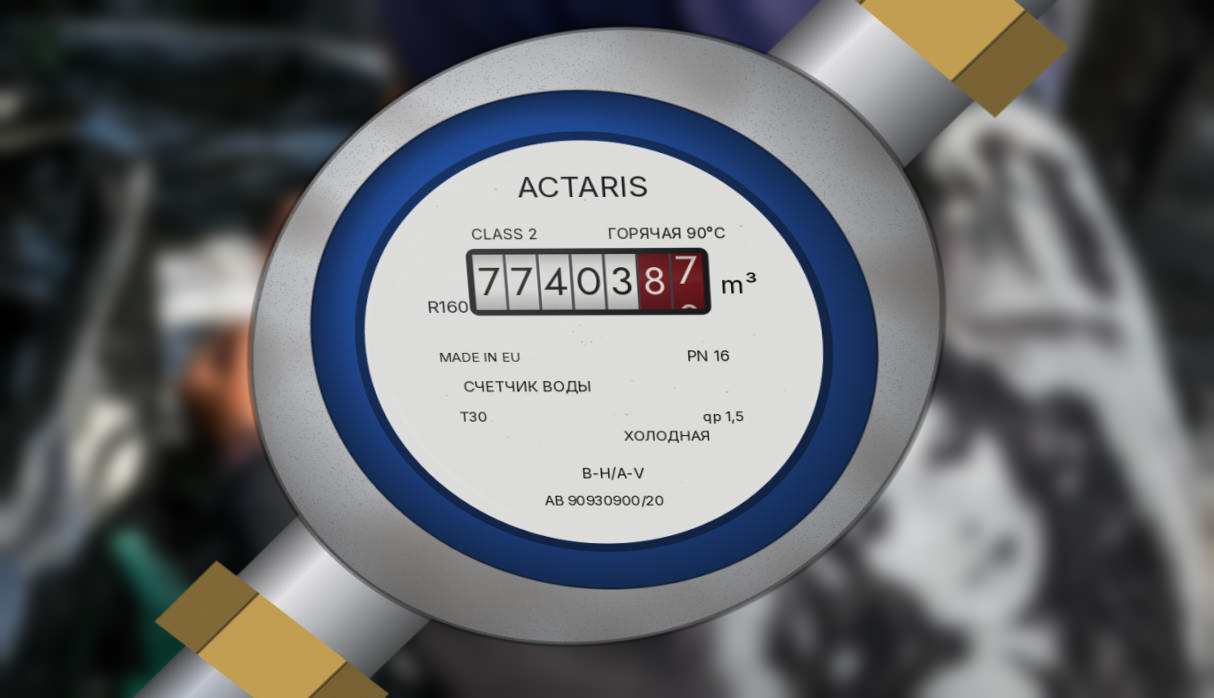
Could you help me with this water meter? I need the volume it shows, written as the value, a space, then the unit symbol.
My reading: 77403.87 m³
